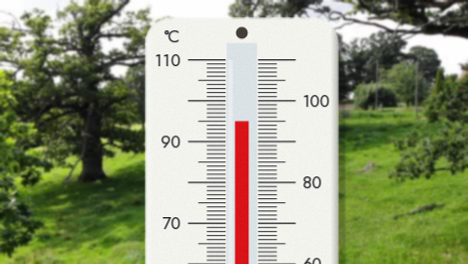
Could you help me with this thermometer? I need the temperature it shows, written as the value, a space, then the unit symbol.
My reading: 95 °C
